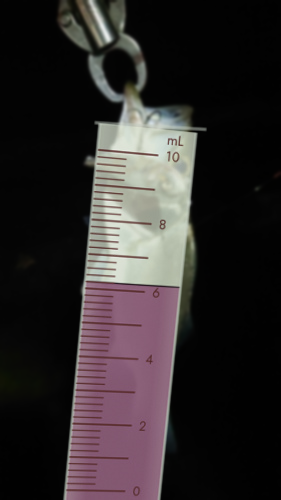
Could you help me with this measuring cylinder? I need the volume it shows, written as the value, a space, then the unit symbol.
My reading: 6.2 mL
